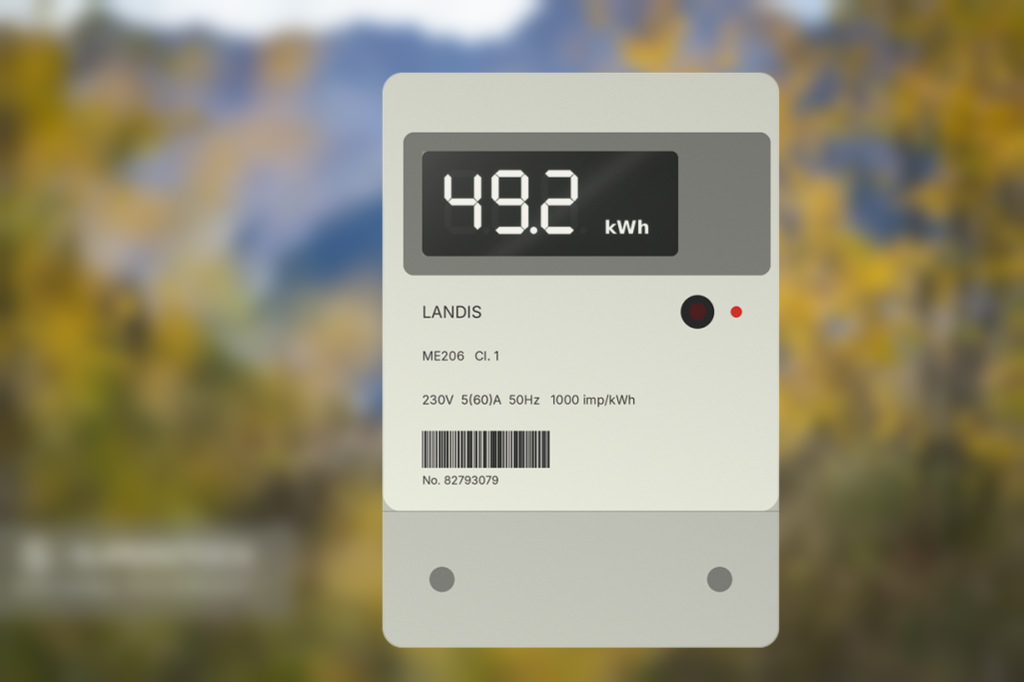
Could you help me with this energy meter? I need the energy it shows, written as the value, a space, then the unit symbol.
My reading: 49.2 kWh
